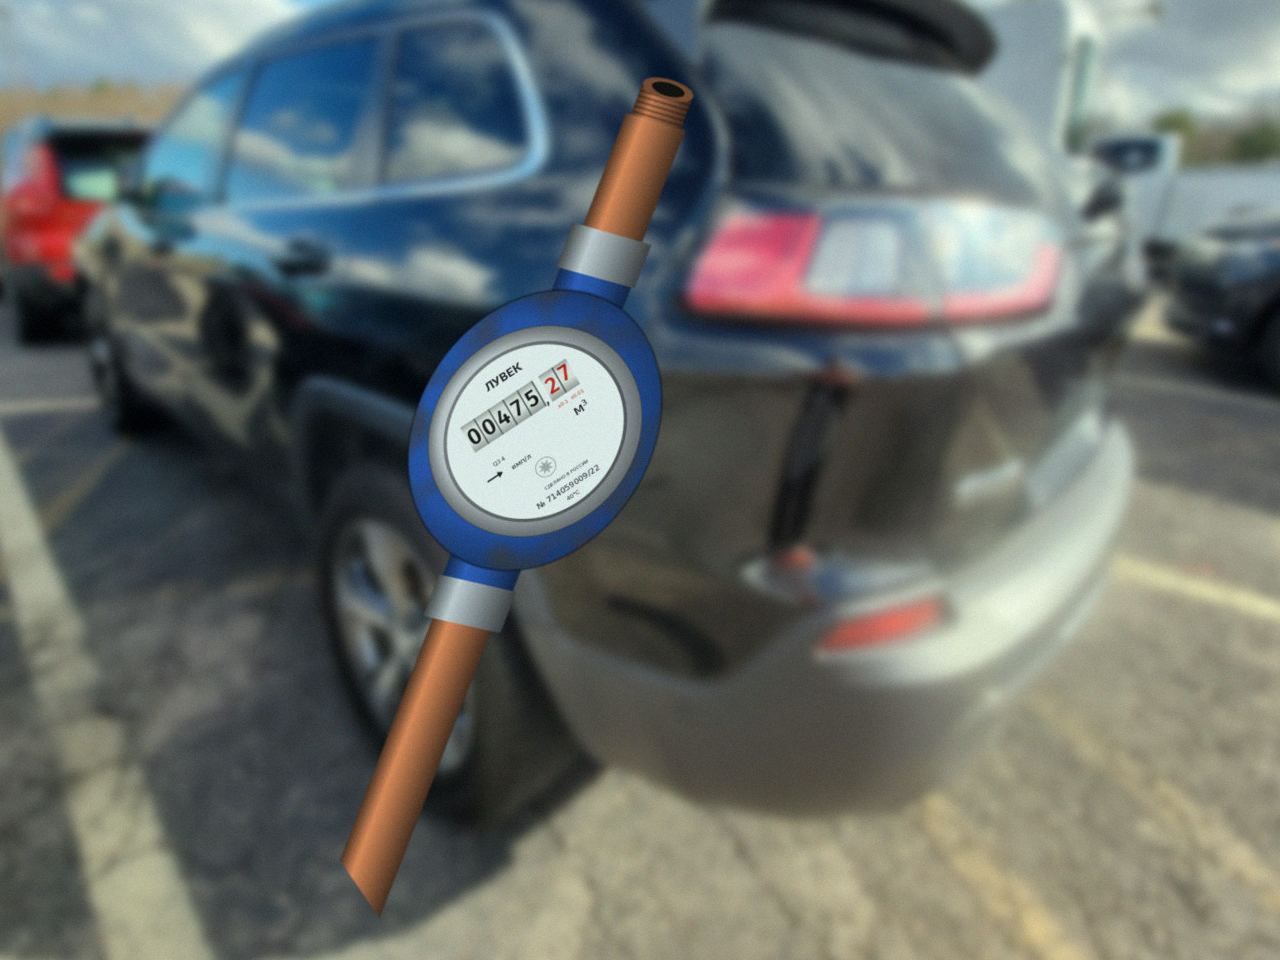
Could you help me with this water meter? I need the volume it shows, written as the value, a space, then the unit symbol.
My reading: 475.27 m³
